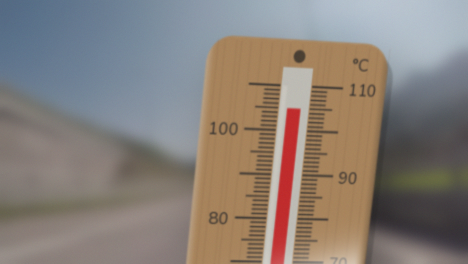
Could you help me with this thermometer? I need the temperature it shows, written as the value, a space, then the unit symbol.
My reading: 105 °C
